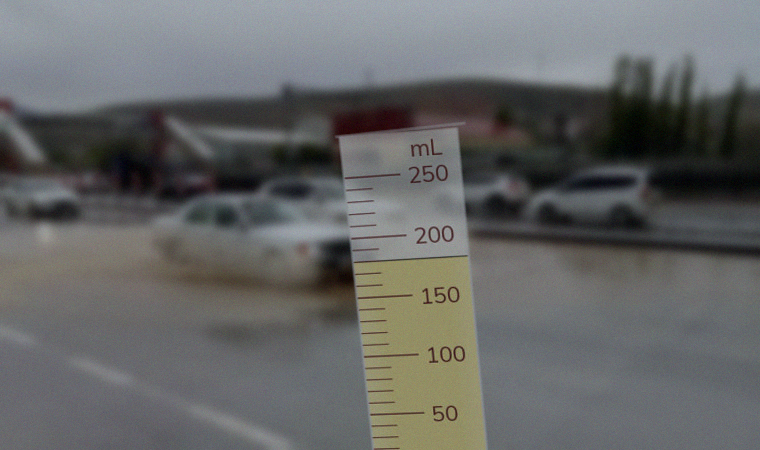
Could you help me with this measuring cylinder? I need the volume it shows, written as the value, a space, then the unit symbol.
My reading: 180 mL
